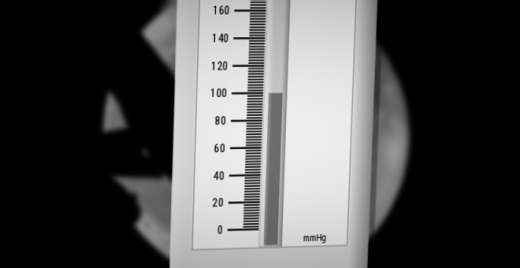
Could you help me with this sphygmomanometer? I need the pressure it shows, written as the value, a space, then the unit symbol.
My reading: 100 mmHg
